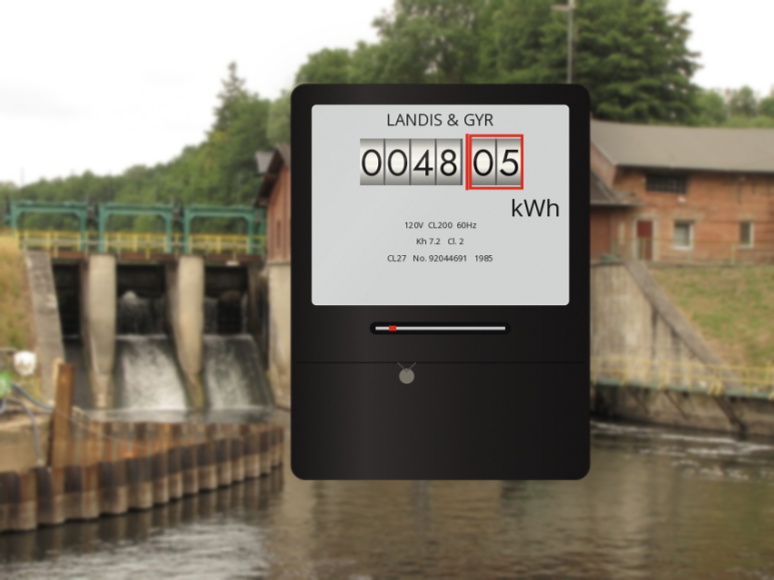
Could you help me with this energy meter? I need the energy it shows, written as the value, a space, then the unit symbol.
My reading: 48.05 kWh
